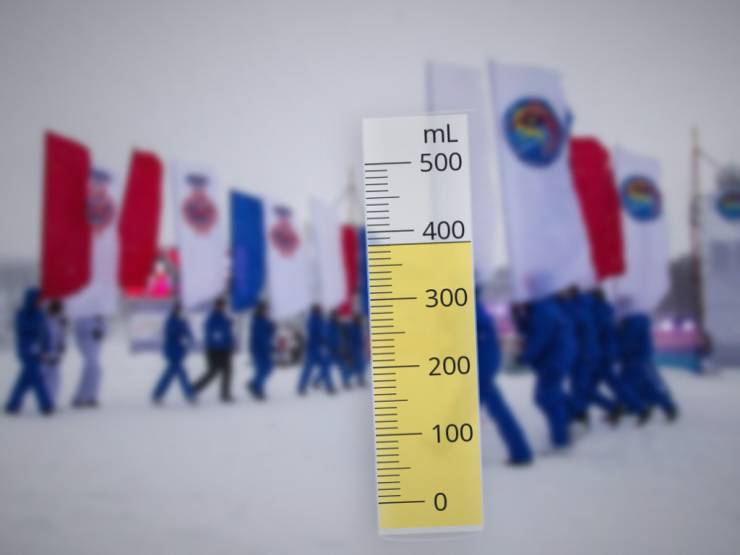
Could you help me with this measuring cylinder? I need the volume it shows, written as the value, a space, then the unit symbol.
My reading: 380 mL
